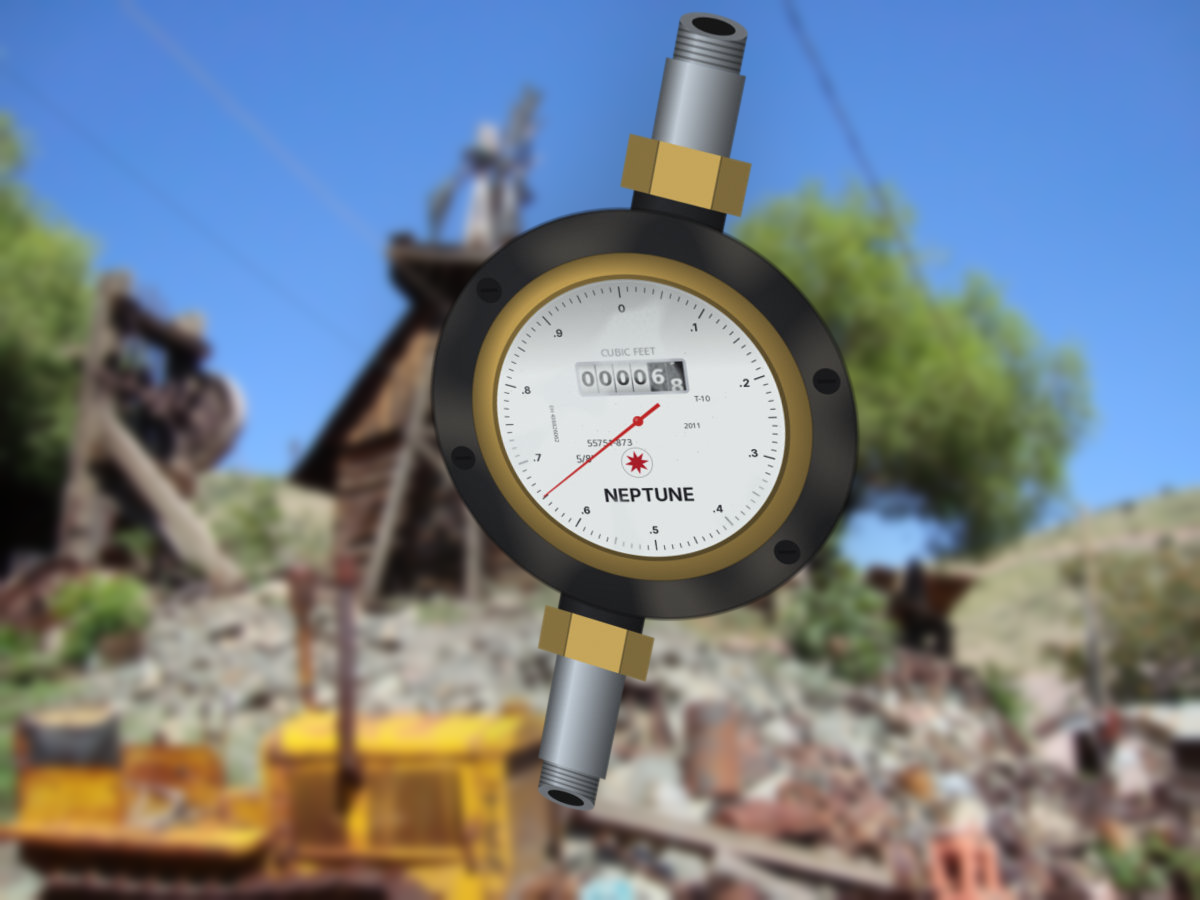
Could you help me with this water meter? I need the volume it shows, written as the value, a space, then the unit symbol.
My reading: 67.65 ft³
